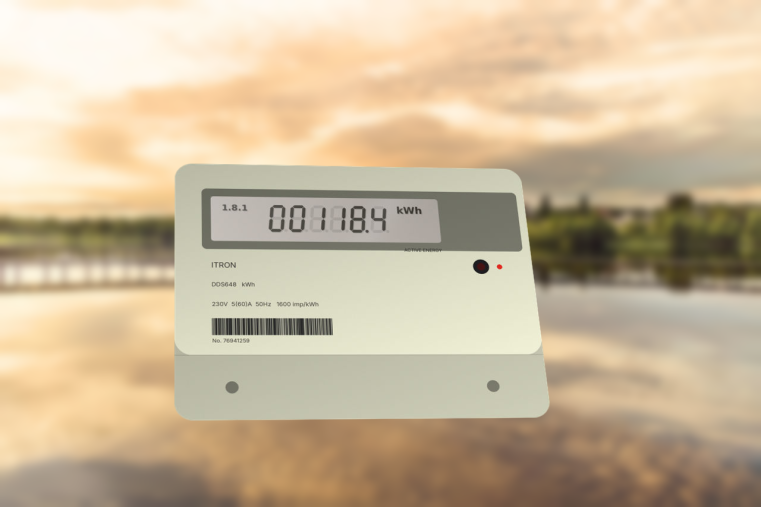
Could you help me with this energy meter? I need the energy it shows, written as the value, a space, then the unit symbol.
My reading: 118.4 kWh
